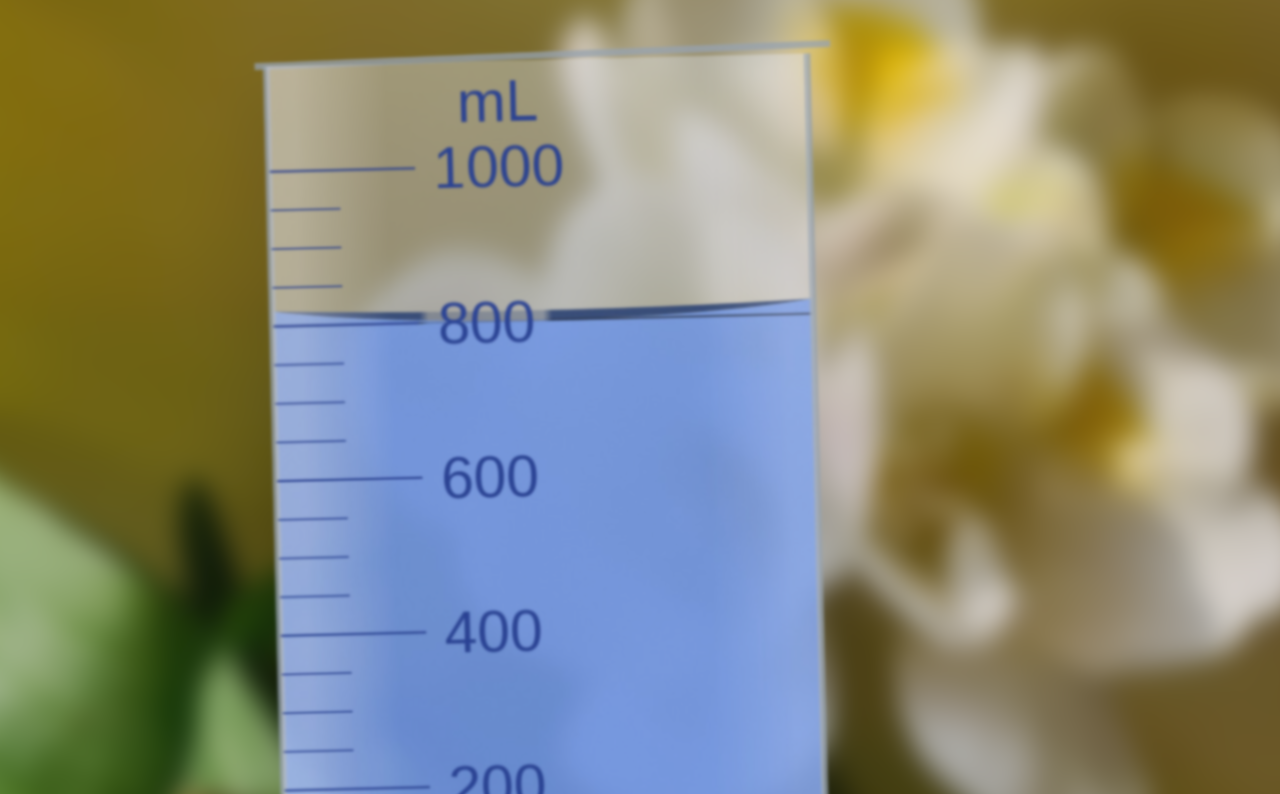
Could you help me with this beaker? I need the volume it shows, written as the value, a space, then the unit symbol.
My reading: 800 mL
